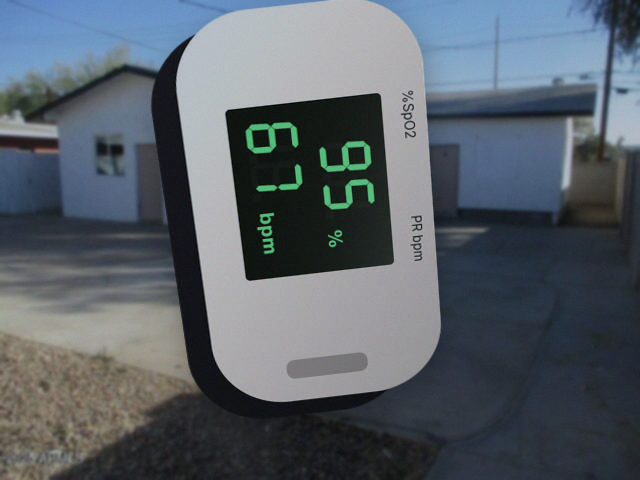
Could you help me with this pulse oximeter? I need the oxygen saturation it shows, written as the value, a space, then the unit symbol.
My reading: 95 %
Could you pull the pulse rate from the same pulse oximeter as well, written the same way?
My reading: 67 bpm
